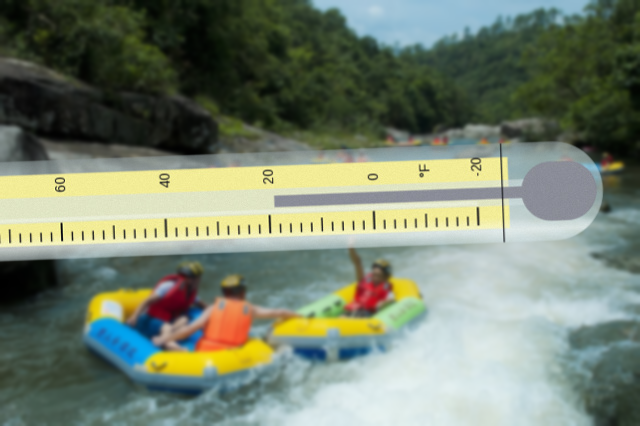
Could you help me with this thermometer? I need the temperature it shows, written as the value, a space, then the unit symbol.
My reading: 19 °F
